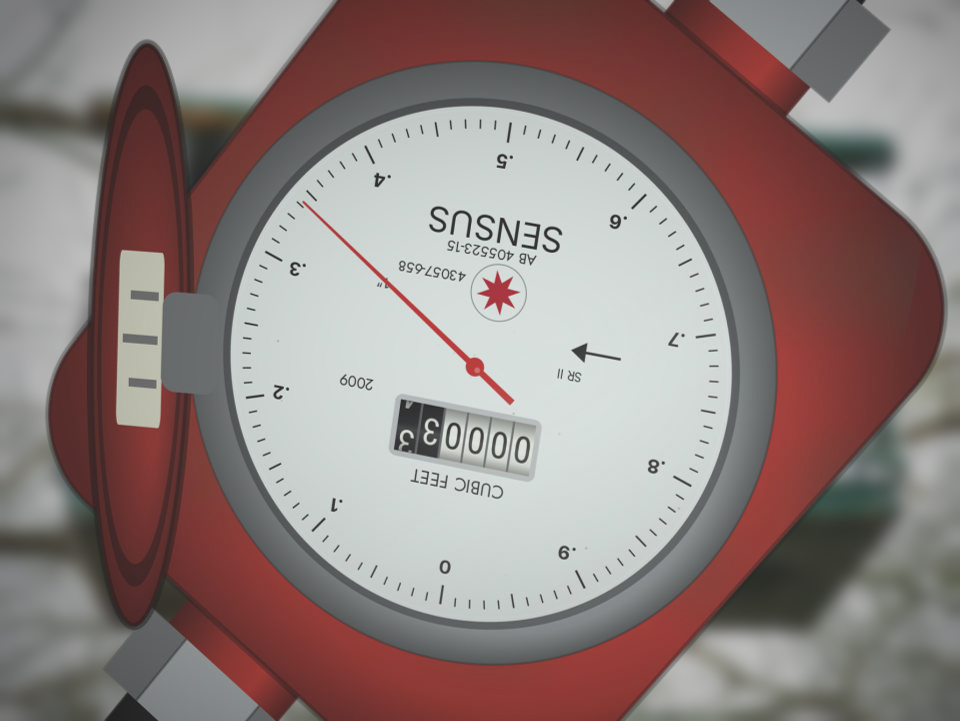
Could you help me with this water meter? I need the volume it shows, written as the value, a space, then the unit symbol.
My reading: 33.34 ft³
